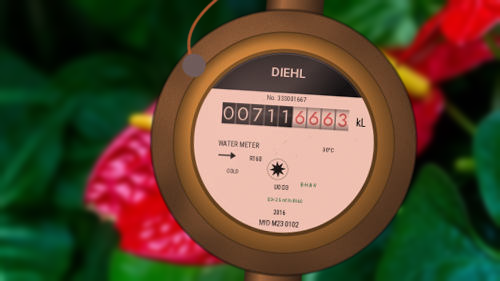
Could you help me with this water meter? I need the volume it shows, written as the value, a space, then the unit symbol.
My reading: 711.6663 kL
